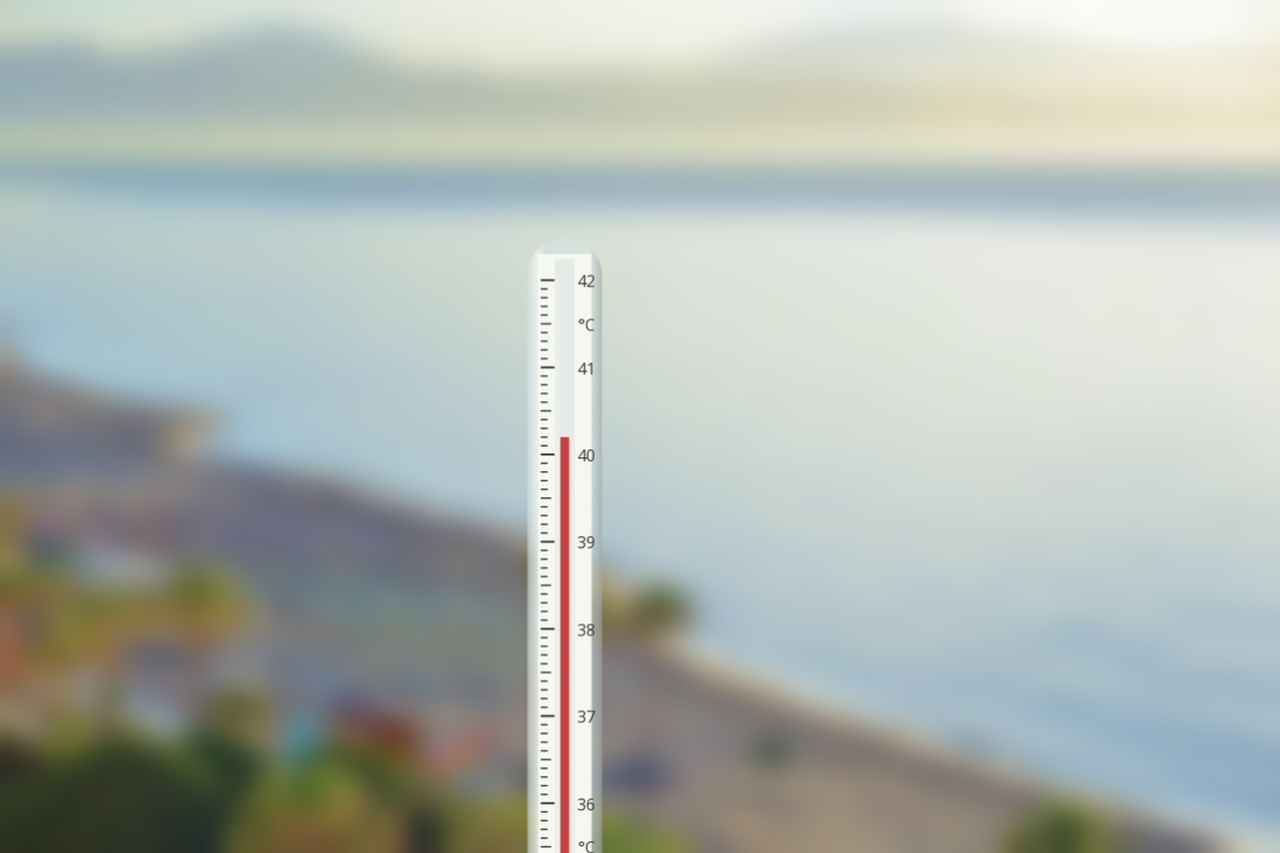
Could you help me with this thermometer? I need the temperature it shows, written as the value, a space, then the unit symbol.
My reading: 40.2 °C
